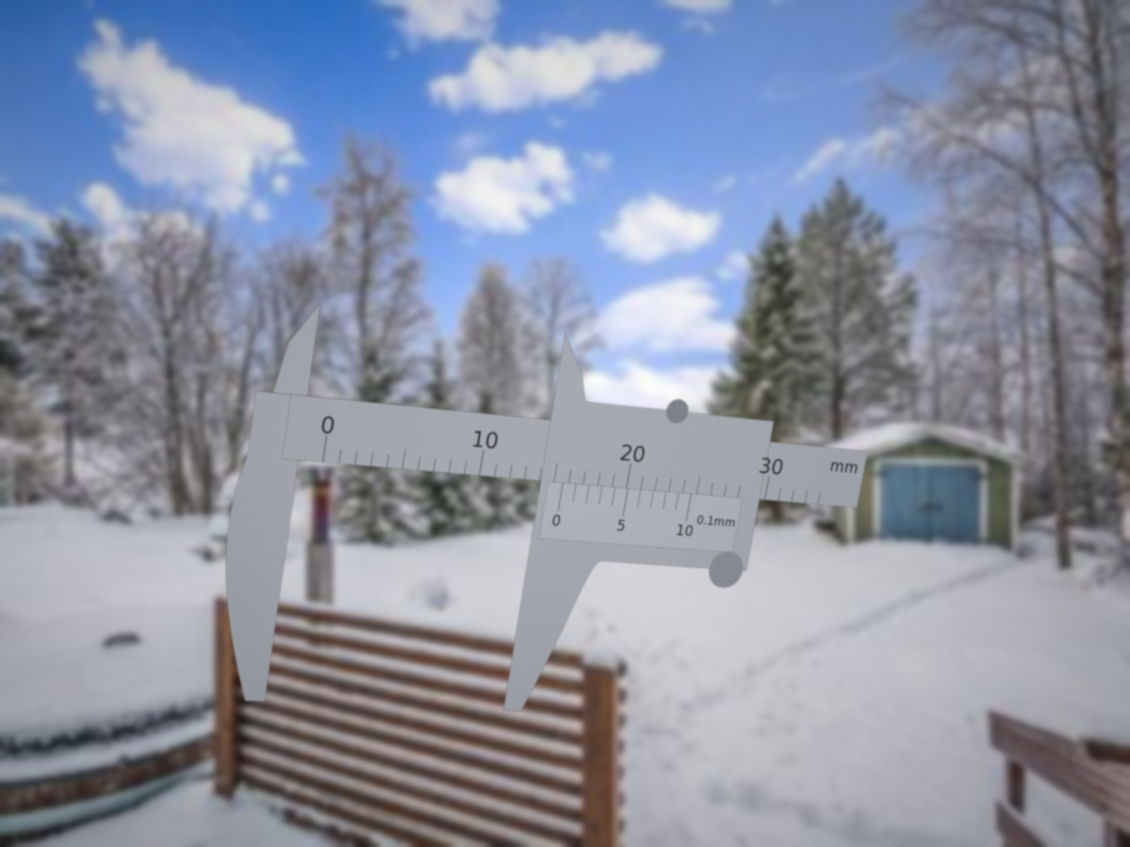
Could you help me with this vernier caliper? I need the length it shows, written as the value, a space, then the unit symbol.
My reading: 15.6 mm
